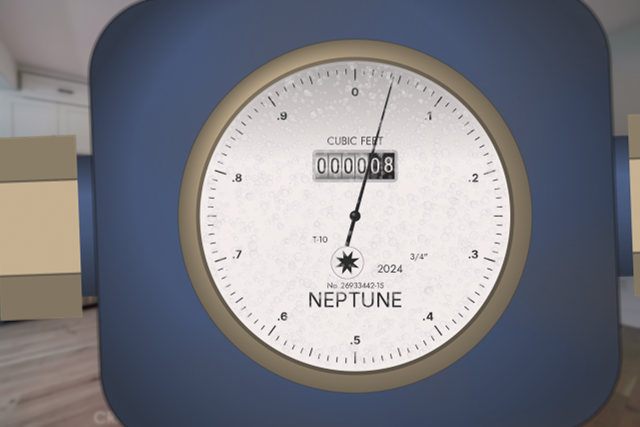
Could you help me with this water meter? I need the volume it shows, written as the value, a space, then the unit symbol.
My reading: 8.04 ft³
